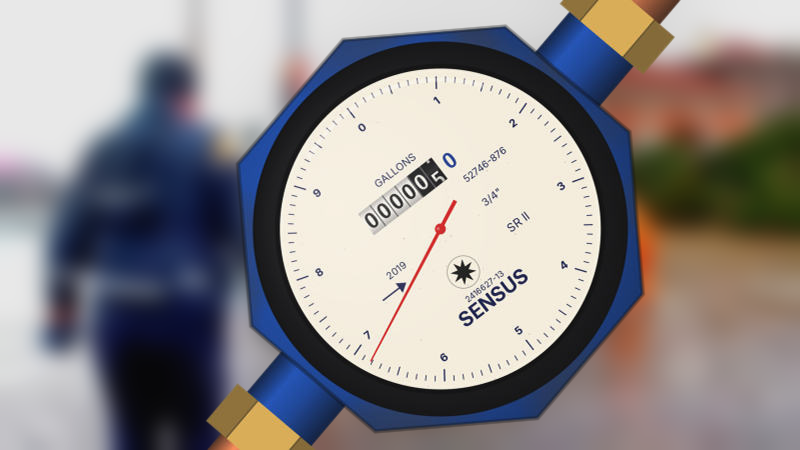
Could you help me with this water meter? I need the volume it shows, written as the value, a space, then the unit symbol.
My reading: 46.8 gal
